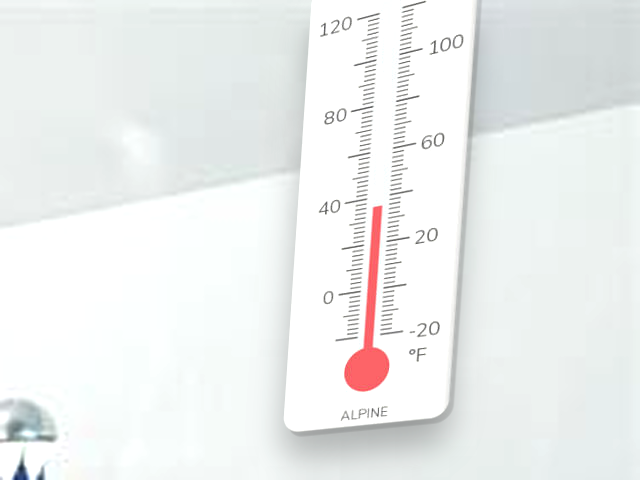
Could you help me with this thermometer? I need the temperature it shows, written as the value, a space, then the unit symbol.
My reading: 36 °F
